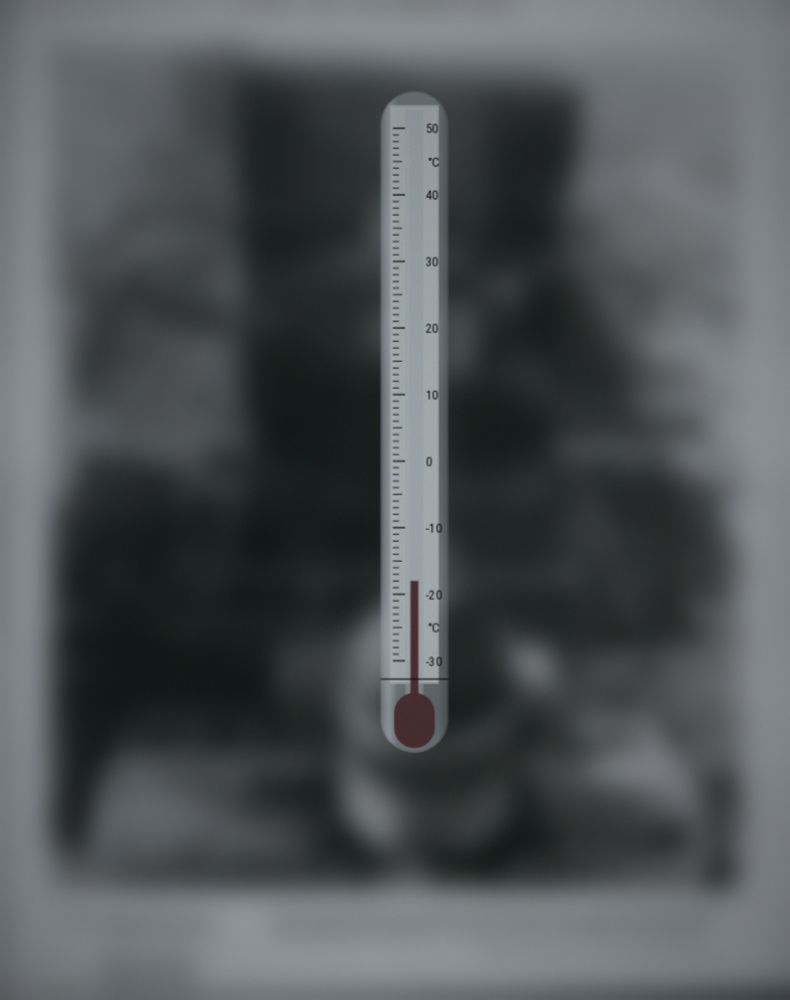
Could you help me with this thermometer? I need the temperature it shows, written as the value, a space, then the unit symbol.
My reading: -18 °C
